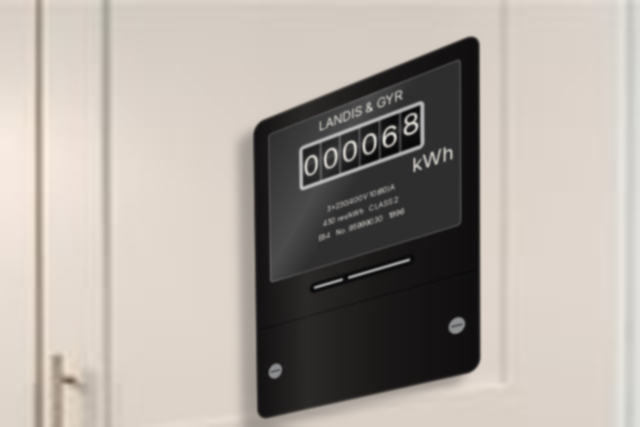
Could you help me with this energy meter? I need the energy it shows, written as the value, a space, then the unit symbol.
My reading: 68 kWh
